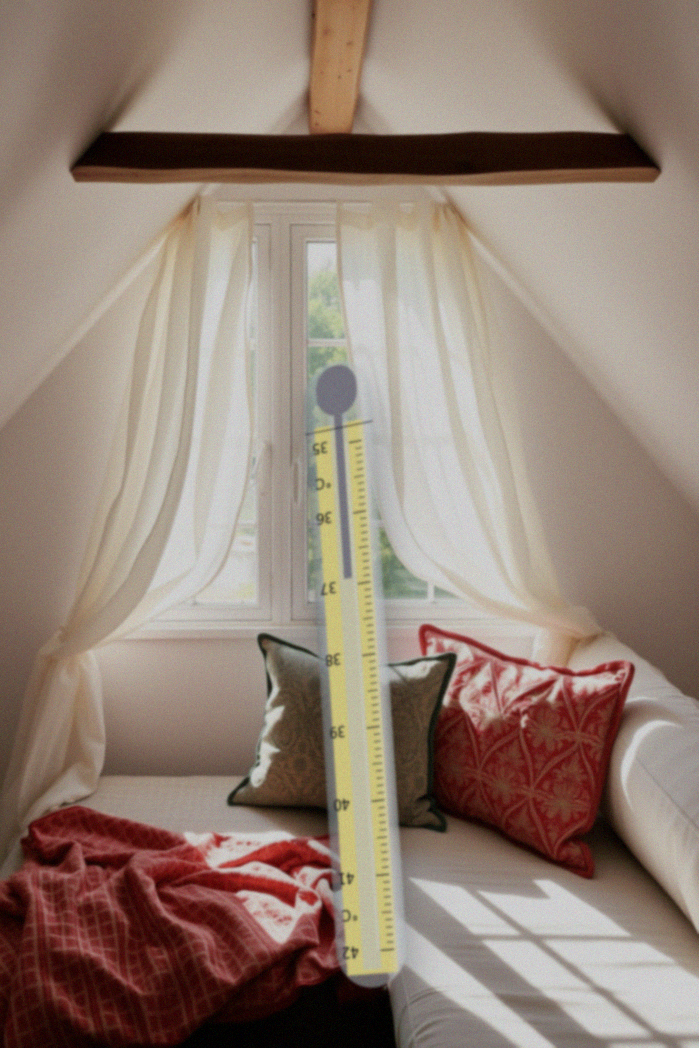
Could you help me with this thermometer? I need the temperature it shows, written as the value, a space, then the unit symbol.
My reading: 36.9 °C
